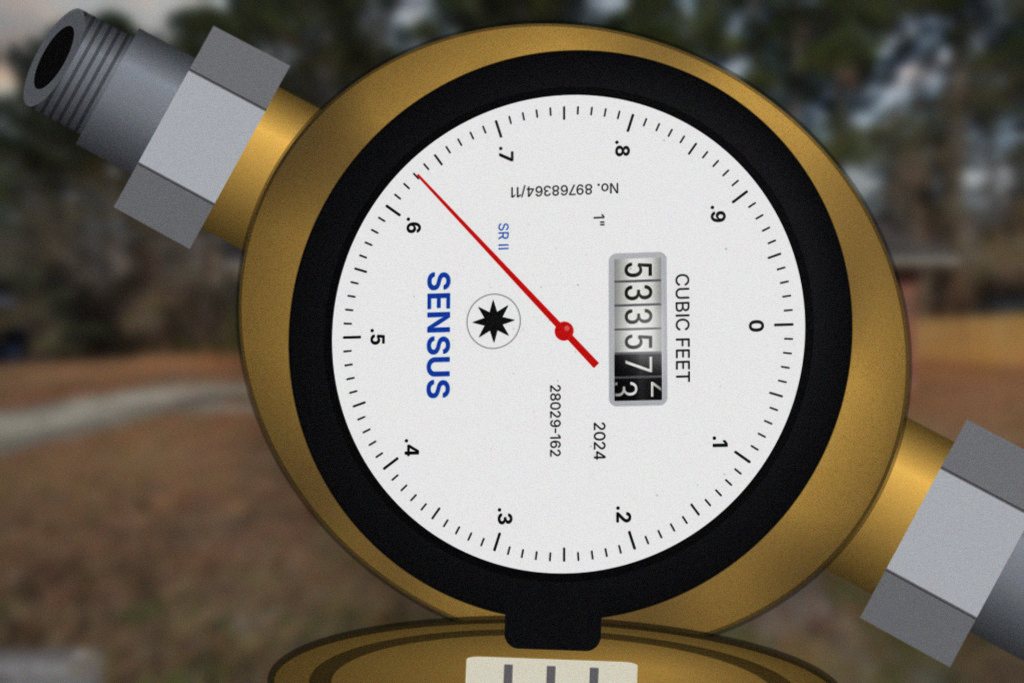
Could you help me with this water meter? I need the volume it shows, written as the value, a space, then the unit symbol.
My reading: 533572.63 ft³
